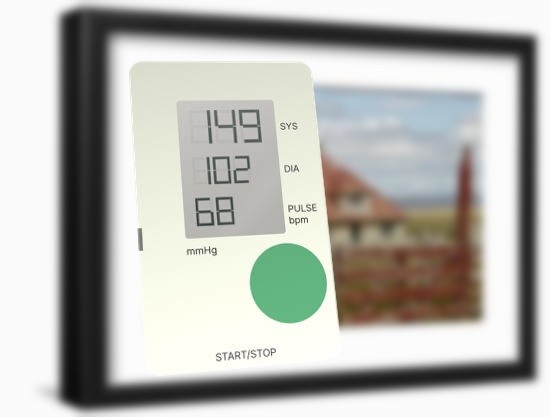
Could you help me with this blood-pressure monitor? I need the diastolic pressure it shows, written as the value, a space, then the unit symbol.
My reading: 102 mmHg
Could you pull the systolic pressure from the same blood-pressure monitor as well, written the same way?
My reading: 149 mmHg
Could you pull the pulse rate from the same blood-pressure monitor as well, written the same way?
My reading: 68 bpm
